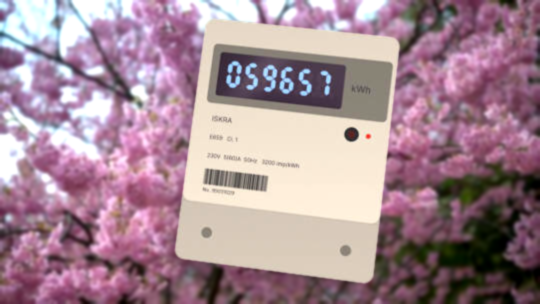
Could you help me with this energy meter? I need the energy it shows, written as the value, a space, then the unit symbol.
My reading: 59657 kWh
